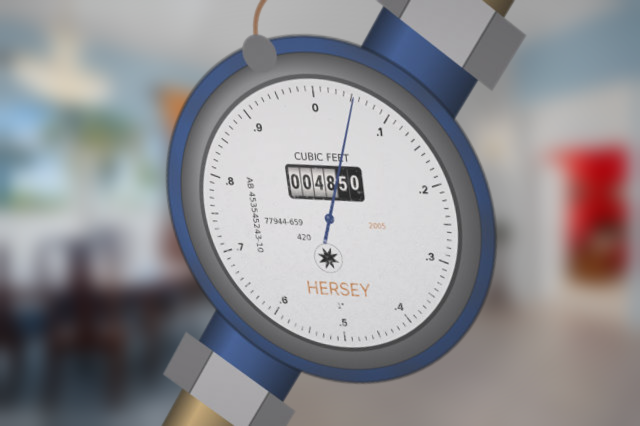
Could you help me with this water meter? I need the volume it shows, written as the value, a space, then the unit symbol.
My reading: 4850.05 ft³
